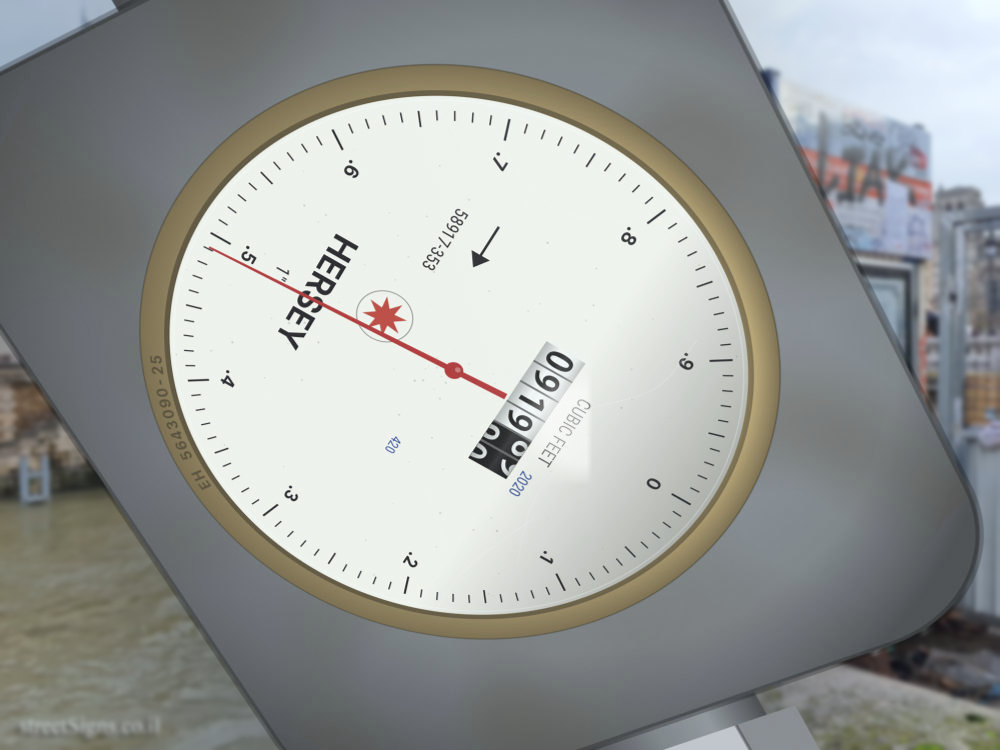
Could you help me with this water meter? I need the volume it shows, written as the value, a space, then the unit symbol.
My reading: 91989.49 ft³
